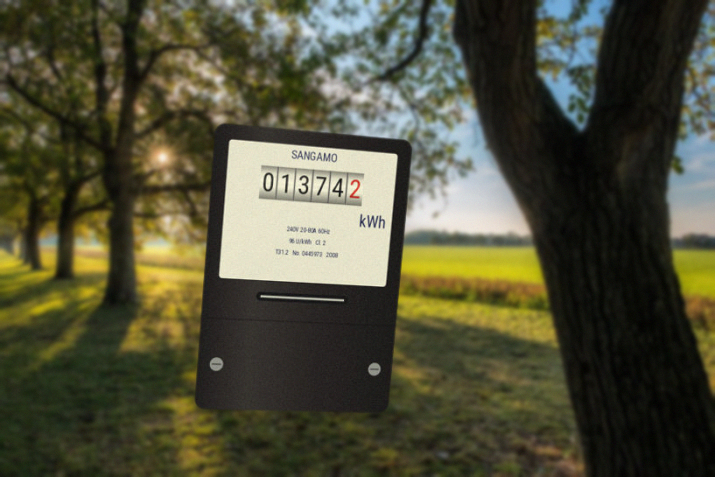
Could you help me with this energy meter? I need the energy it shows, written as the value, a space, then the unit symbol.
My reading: 1374.2 kWh
